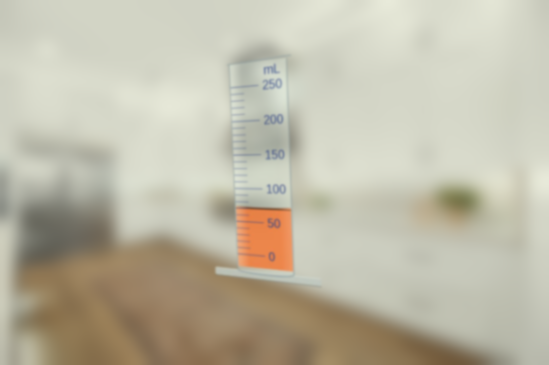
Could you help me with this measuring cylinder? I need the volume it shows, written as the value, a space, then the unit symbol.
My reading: 70 mL
